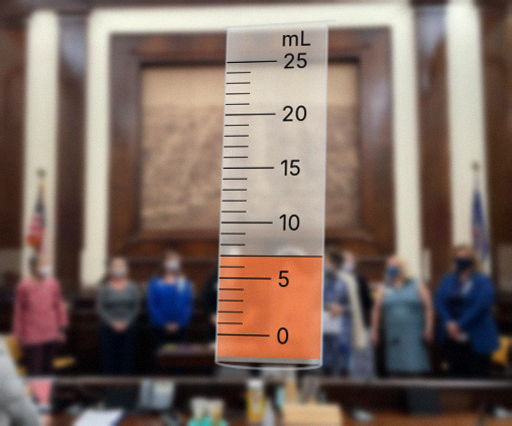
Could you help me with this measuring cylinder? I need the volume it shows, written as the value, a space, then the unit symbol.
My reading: 7 mL
